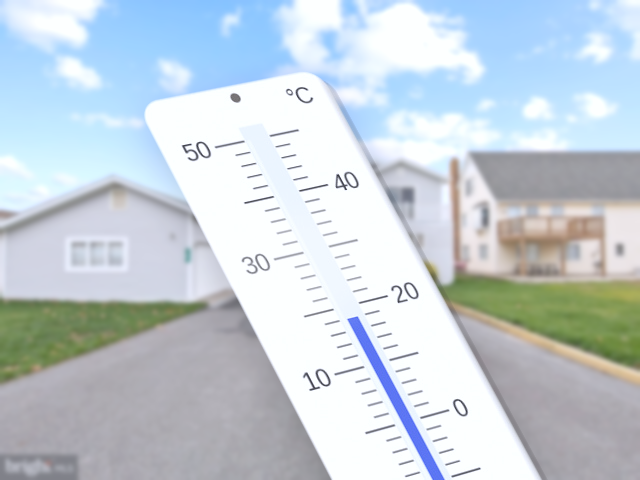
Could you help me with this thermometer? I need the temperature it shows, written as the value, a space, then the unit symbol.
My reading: 18 °C
